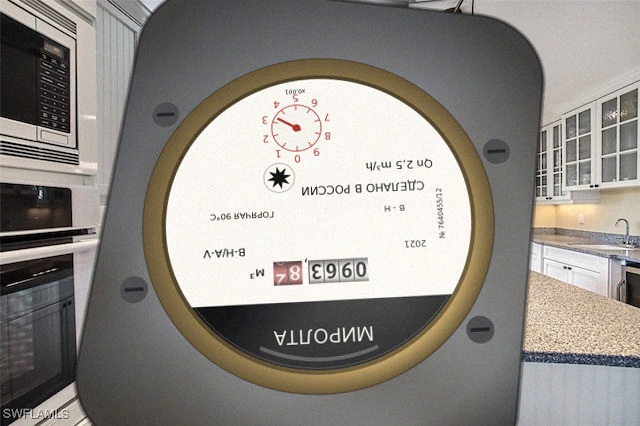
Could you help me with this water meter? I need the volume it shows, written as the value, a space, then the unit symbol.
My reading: 963.823 m³
